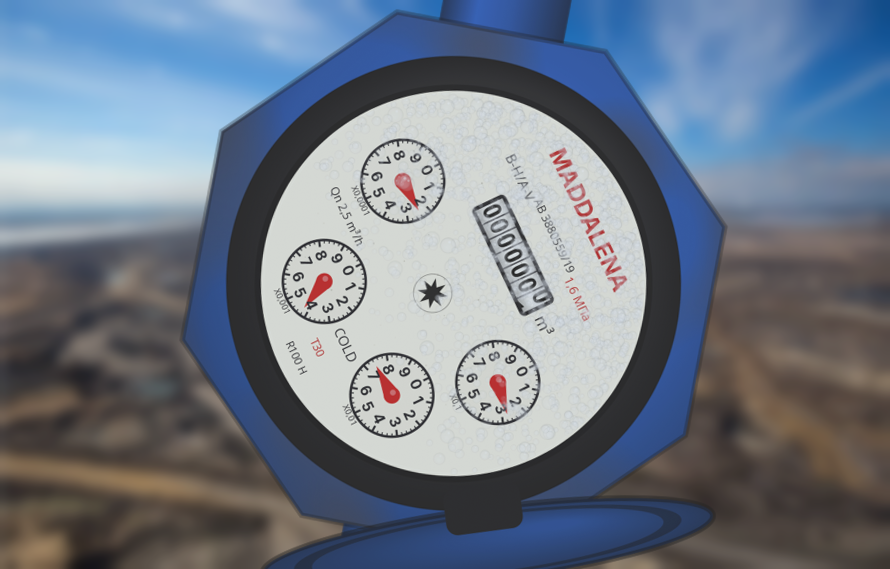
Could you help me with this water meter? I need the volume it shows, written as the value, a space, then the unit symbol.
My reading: 0.2742 m³
